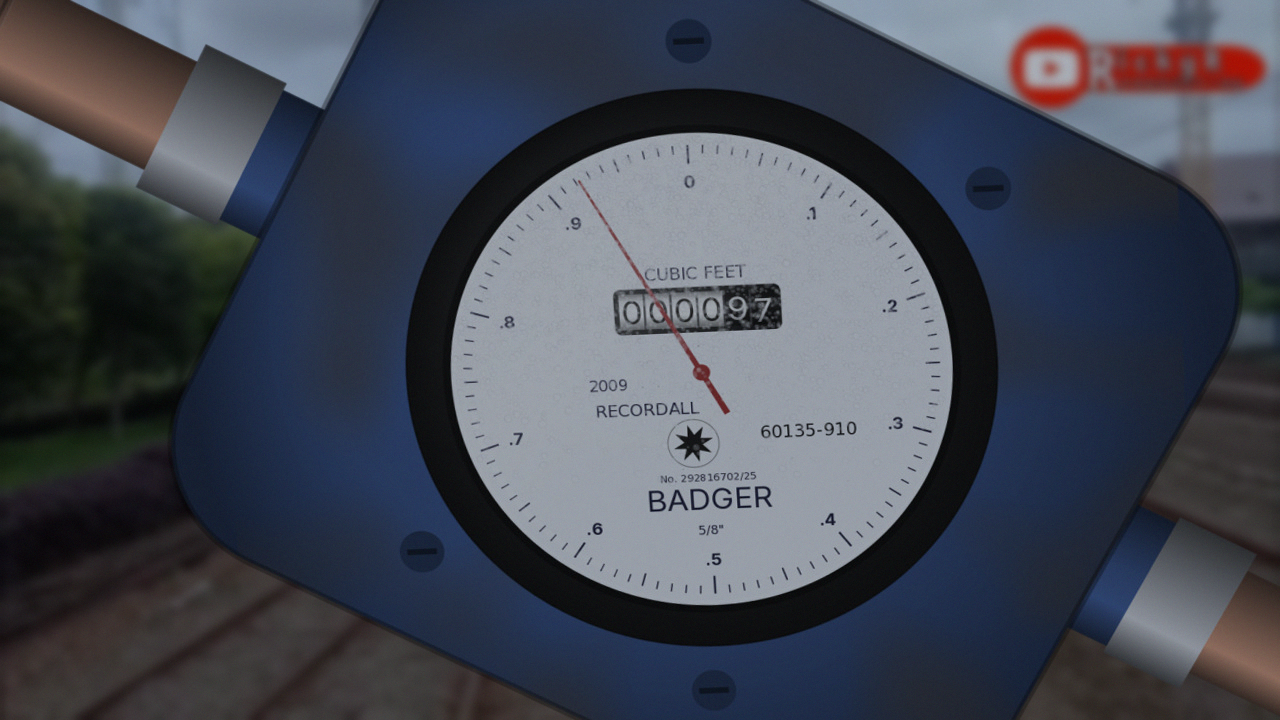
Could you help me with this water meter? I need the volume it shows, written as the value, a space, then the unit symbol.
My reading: 96.92 ft³
